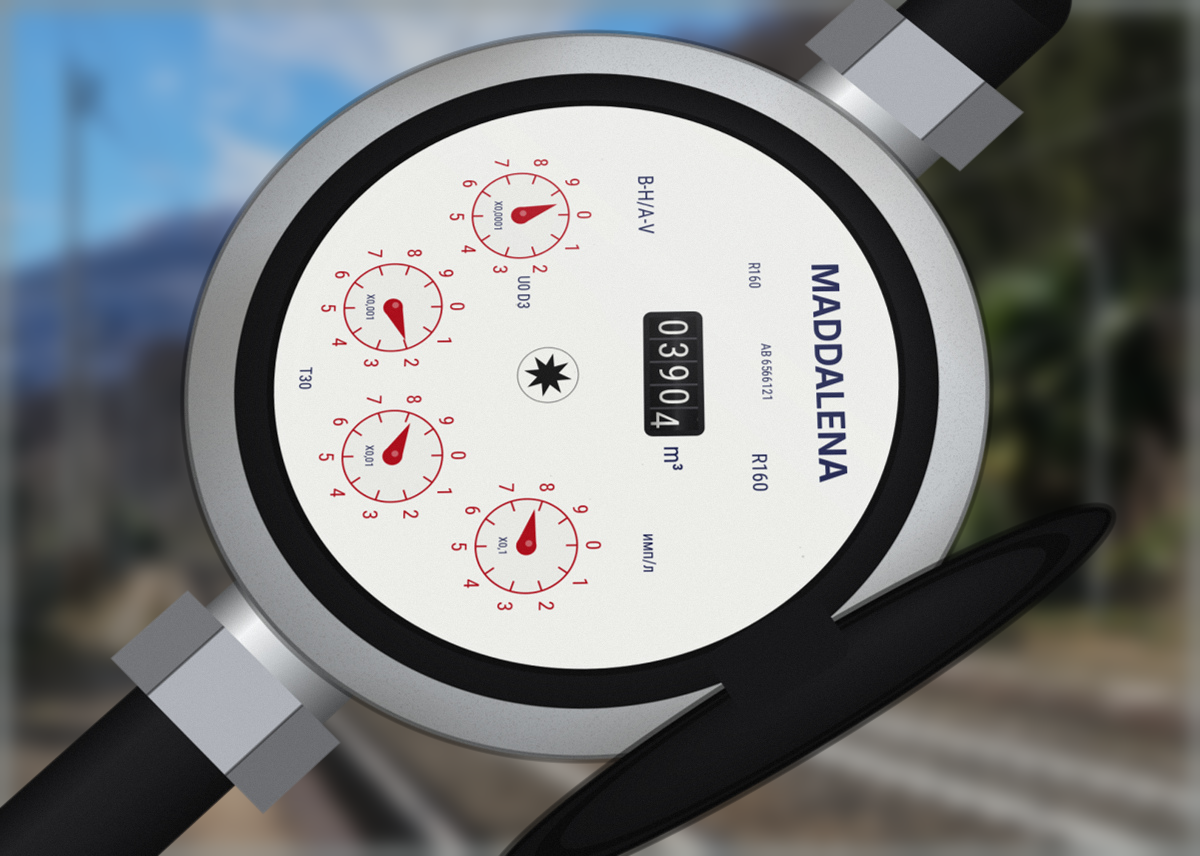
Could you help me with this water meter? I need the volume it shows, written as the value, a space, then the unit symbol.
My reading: 3903.7819 m³
